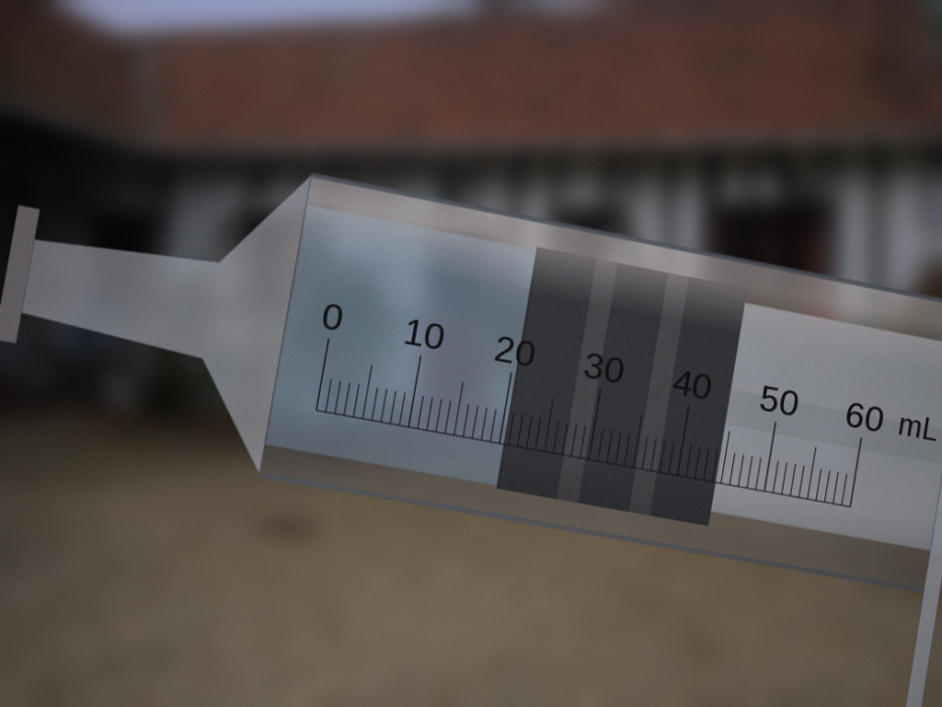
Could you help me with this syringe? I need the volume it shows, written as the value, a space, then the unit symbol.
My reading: 20.5 mL
